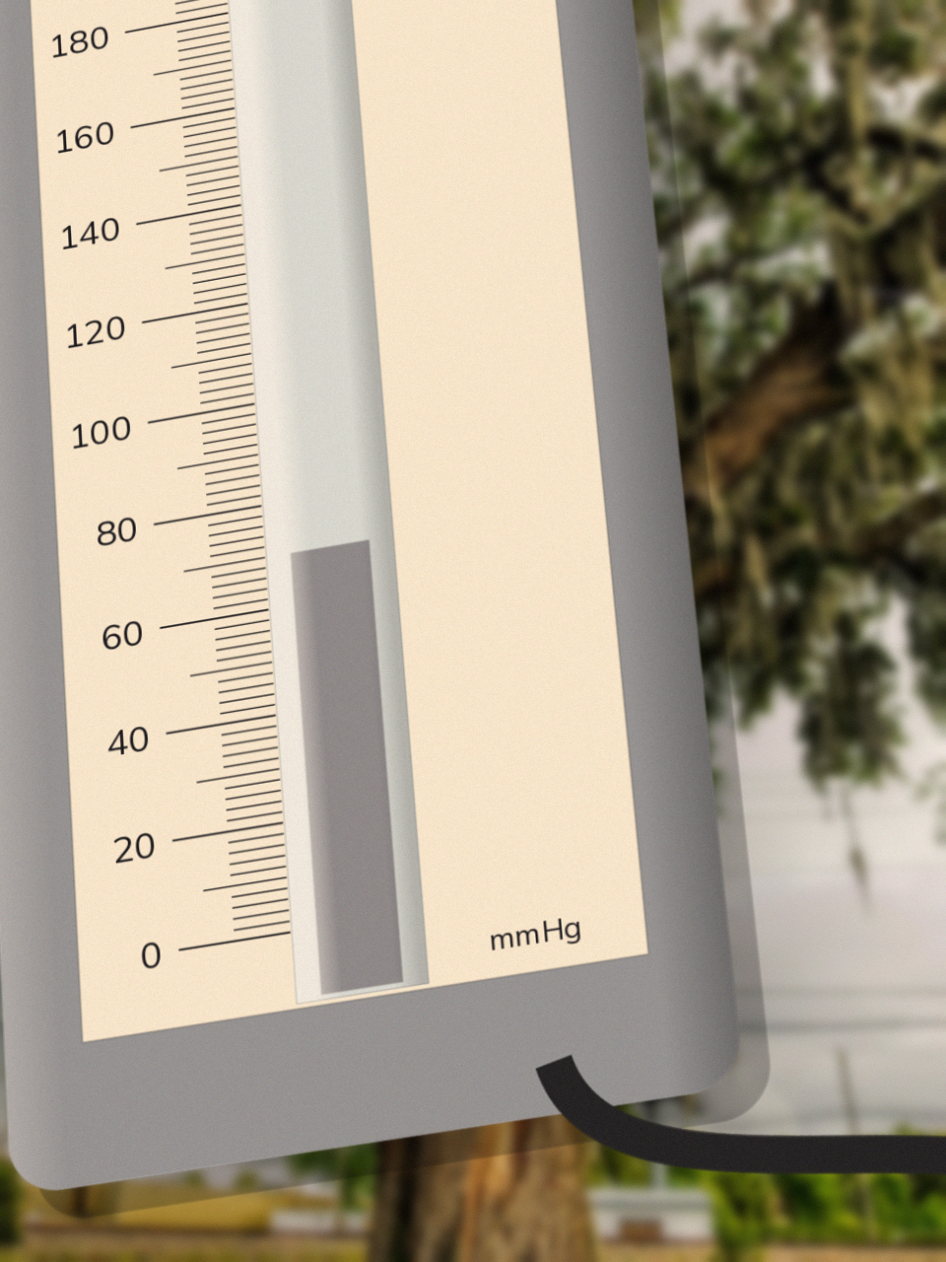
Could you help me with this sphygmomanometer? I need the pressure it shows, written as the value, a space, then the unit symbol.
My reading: 70 mmHg
